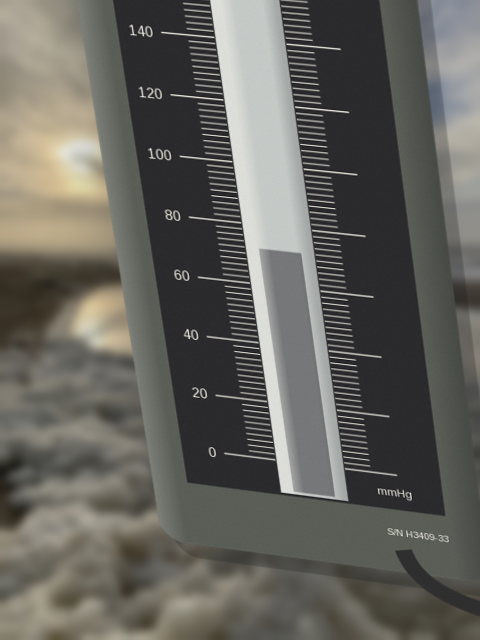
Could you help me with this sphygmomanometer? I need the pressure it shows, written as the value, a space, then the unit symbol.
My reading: 72 mmHg
